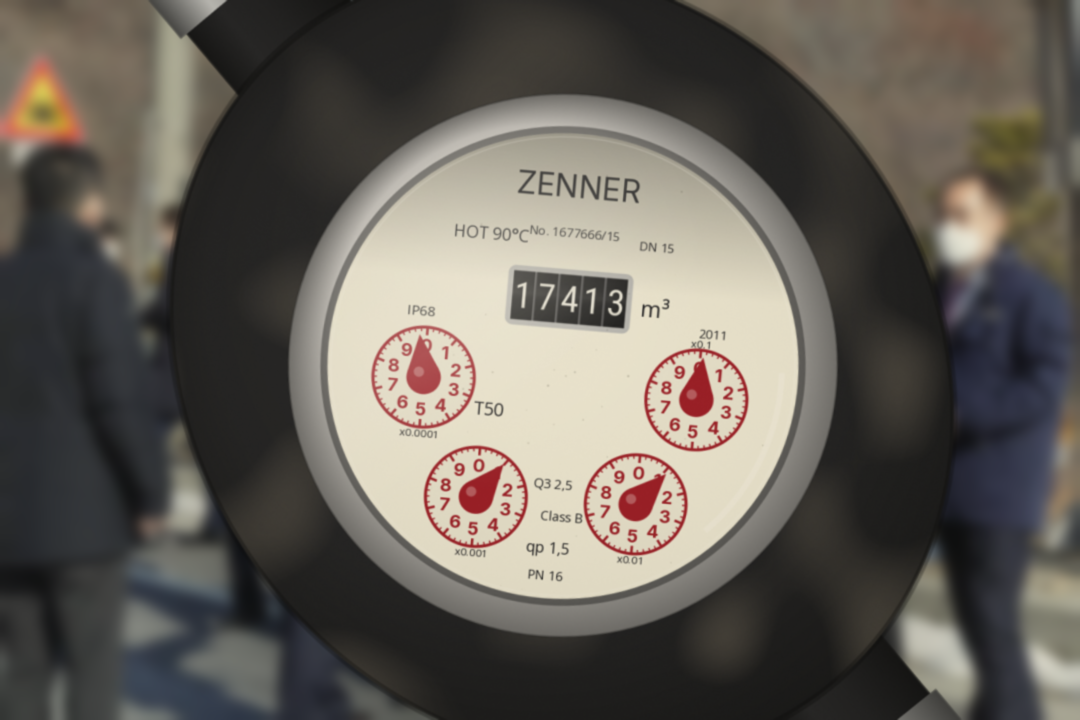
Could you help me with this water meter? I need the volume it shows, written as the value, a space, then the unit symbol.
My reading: 17413.0109 m³
